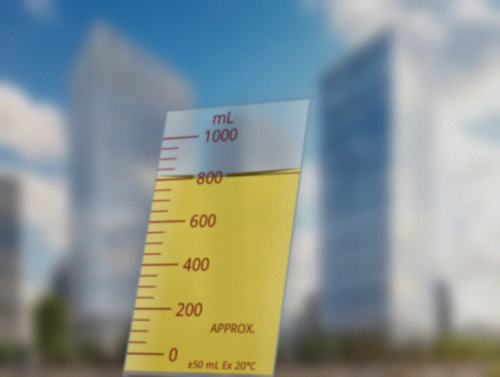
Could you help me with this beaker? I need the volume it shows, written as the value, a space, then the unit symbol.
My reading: 800 mL
